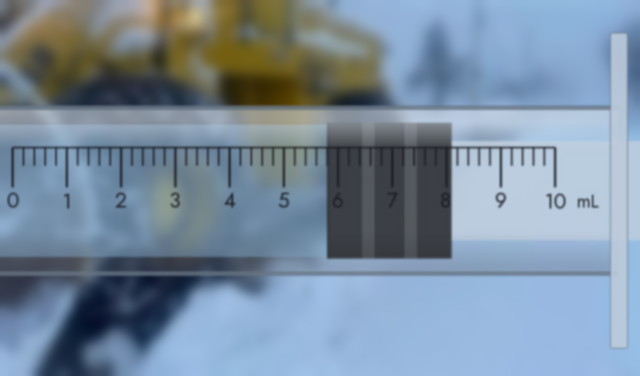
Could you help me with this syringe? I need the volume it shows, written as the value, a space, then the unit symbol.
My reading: 5.8 mL
